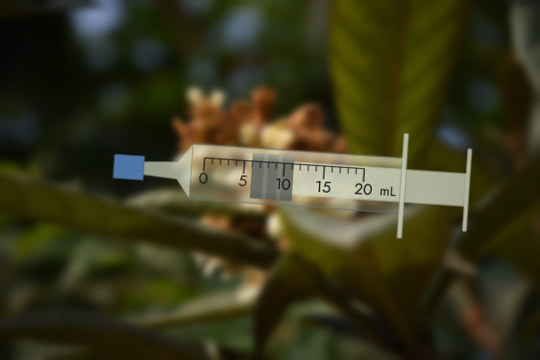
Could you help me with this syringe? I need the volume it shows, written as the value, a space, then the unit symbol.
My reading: 6 mL
